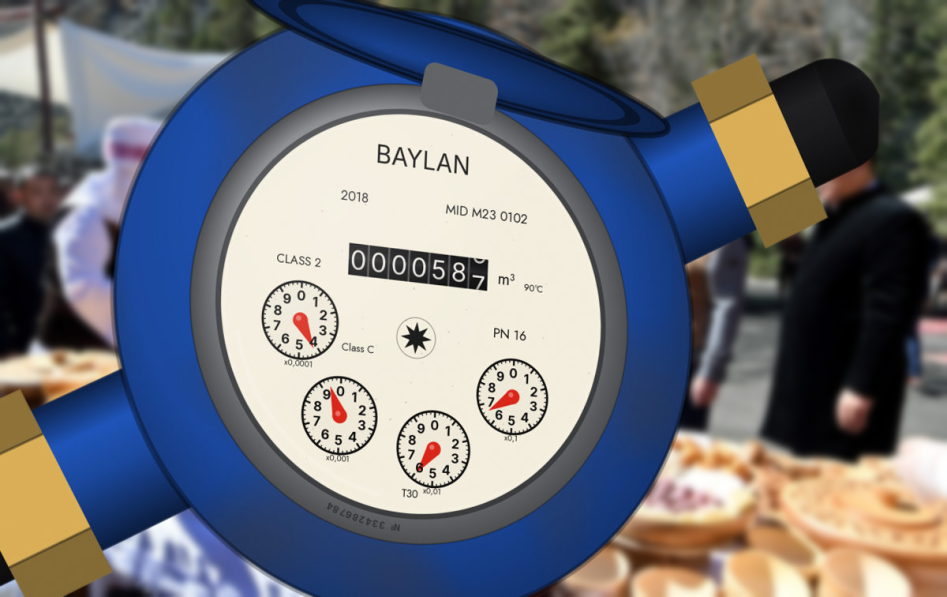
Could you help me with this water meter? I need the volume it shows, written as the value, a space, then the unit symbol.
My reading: 586.6594 m³
